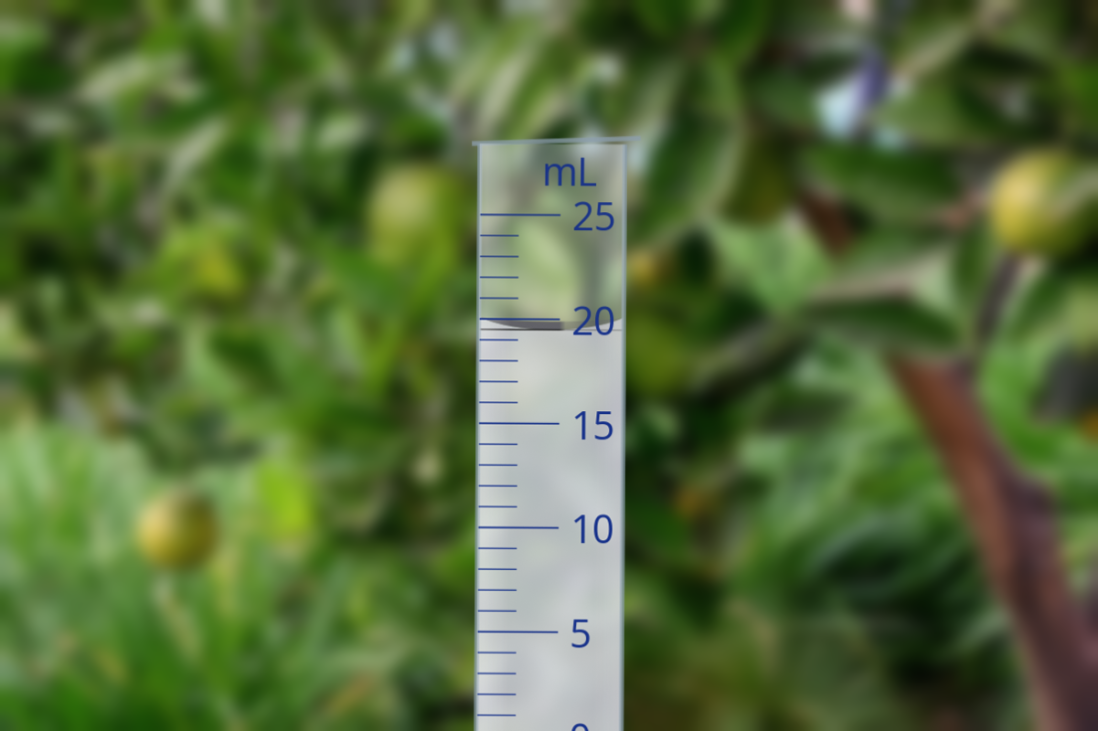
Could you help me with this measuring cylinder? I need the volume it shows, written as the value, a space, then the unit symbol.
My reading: 19.5 mL
